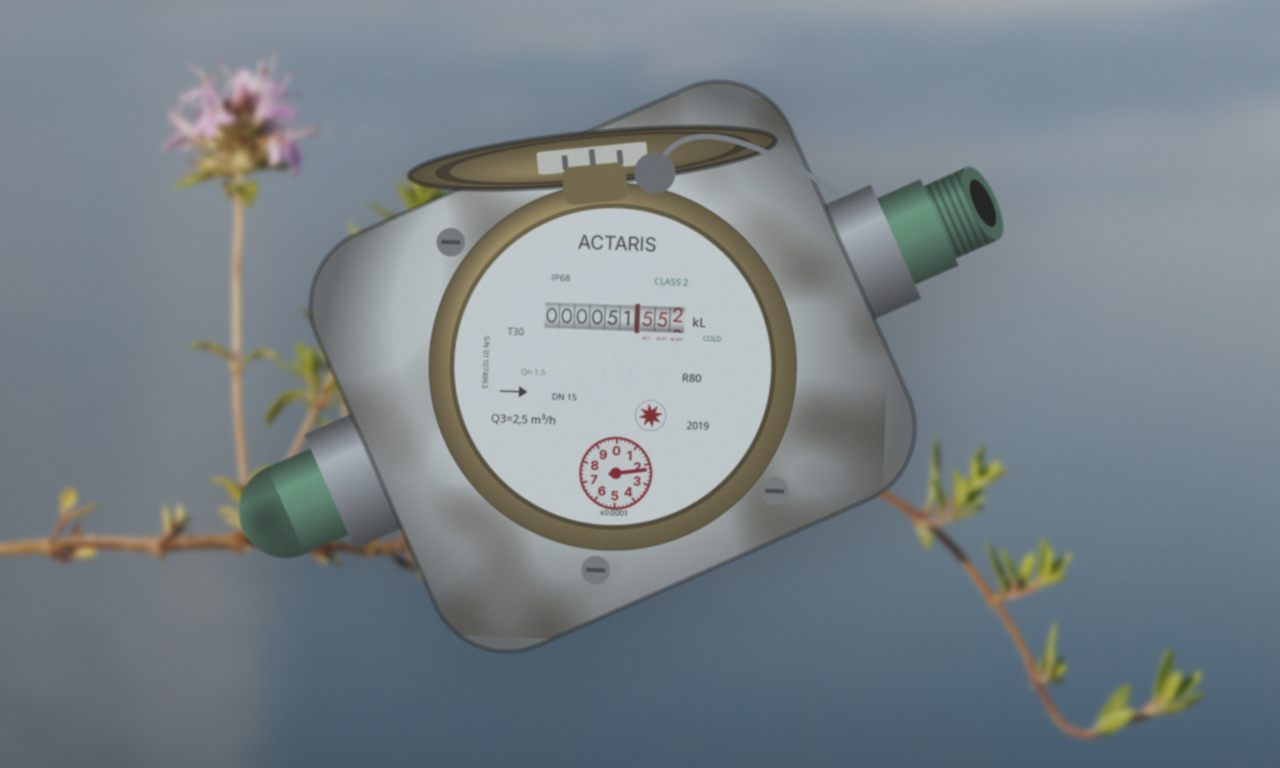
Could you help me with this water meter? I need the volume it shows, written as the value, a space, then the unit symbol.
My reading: 51.5522 kL
